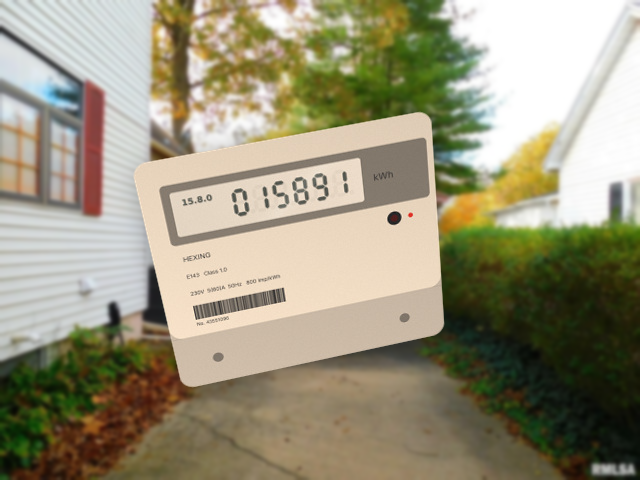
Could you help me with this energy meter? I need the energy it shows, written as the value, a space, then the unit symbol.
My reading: 15891 kWh
